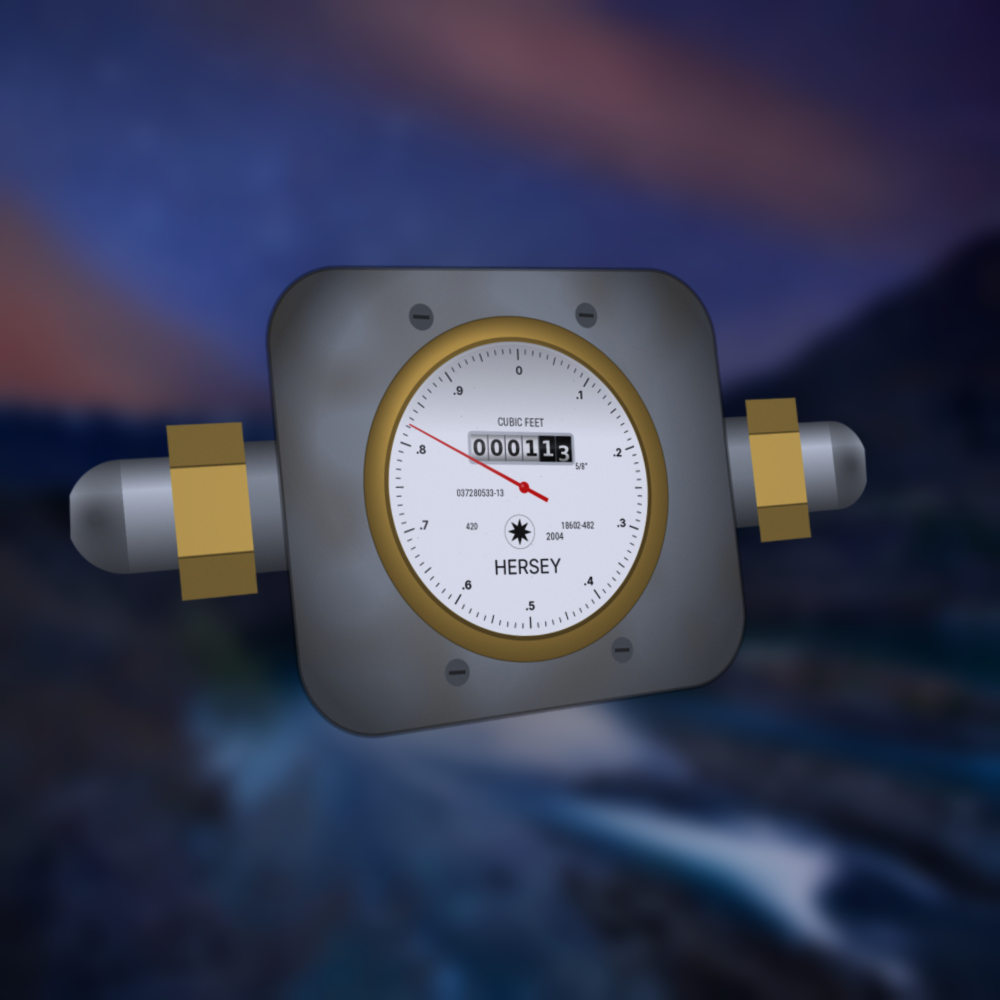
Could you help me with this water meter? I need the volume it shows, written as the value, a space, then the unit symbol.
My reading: 112.82 ft³
